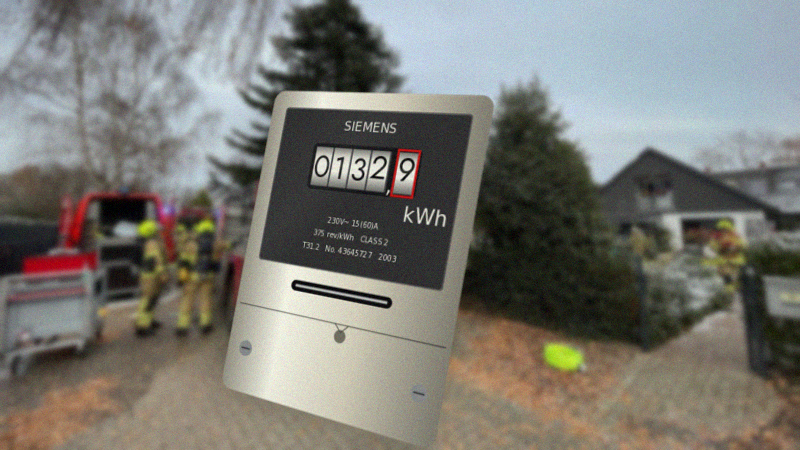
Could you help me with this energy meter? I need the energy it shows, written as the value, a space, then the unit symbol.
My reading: 132.9 kWh
